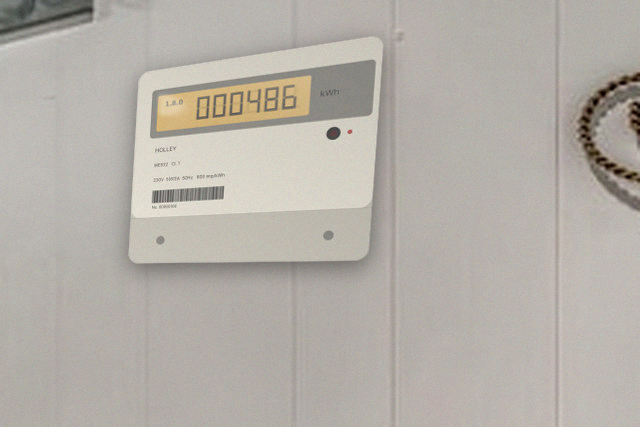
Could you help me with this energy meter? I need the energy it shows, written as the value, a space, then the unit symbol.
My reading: 486 kWh
